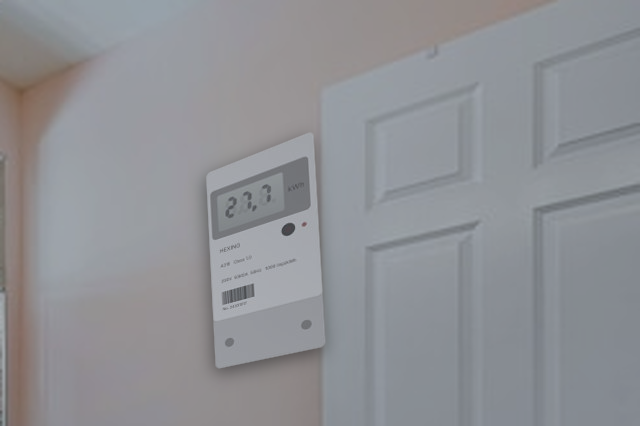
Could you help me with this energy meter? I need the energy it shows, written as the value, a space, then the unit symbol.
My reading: 27.7 kWh
